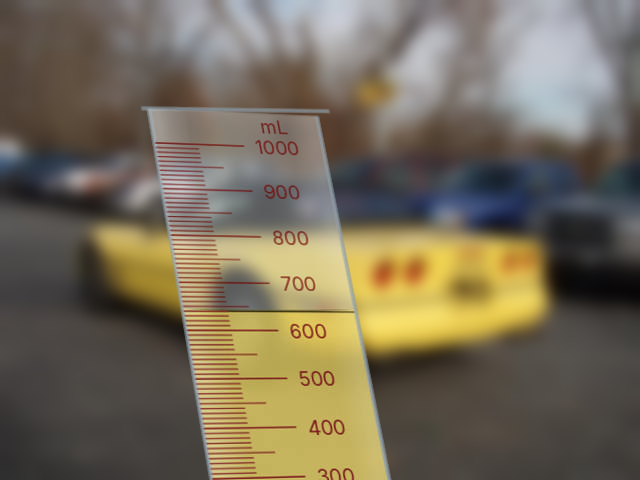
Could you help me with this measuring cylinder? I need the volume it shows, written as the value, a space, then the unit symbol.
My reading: 640 mL
